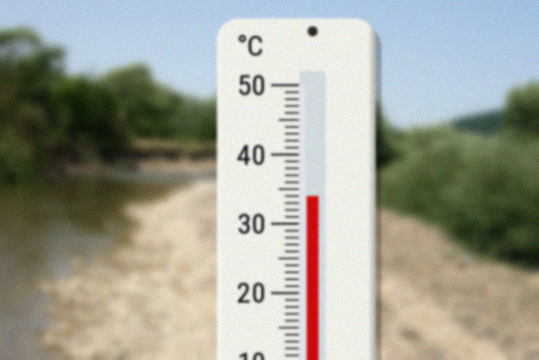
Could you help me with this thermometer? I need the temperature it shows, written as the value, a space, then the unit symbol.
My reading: 34 °C
